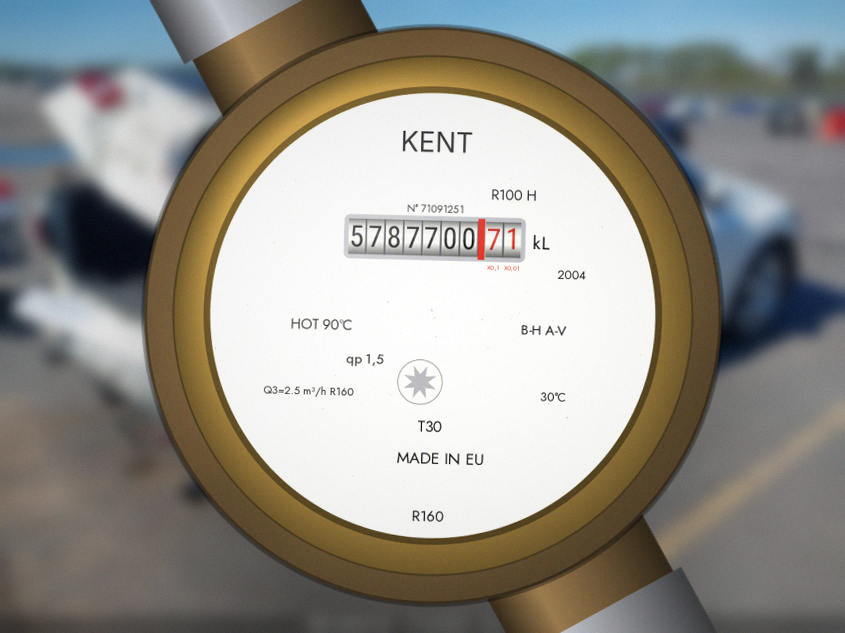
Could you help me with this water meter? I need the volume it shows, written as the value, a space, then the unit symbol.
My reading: 5787700.71 kL
